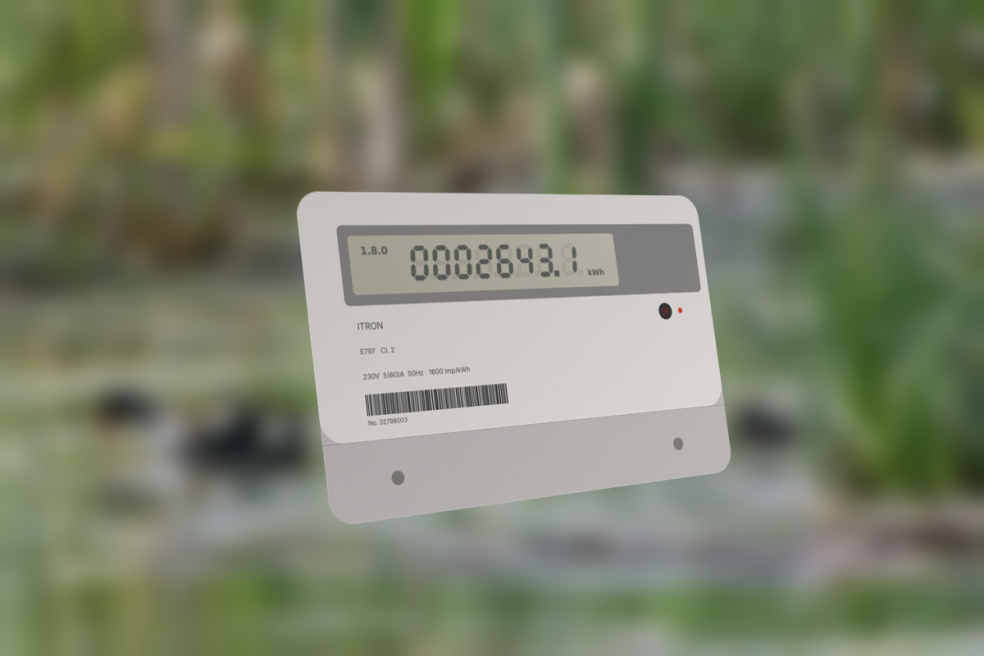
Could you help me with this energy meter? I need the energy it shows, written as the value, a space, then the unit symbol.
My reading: 2643.1 kWh
